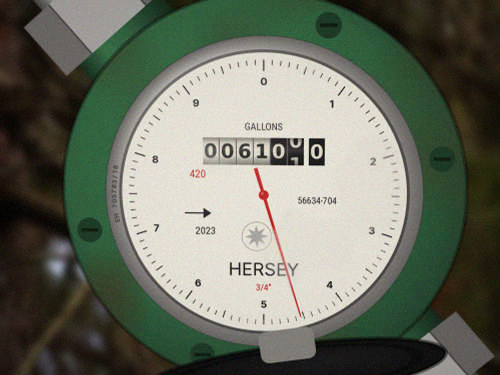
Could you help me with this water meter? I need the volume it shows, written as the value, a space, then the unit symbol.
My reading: 61004.5 gal
